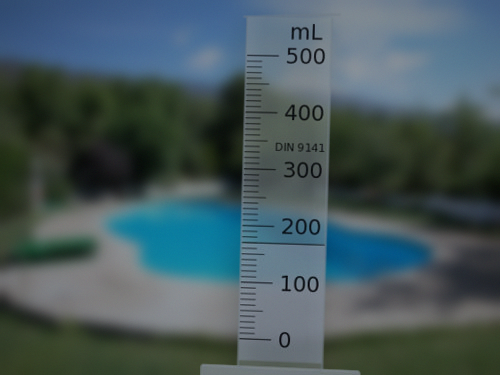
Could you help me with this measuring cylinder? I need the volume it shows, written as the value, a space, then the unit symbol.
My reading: 170 mL
